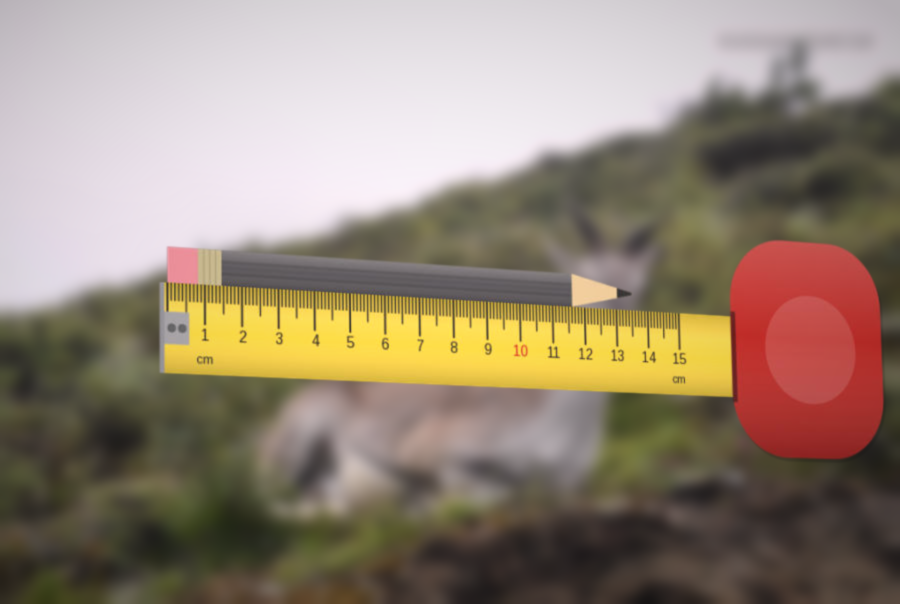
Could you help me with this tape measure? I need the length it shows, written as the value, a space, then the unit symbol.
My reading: 13.5 cm
